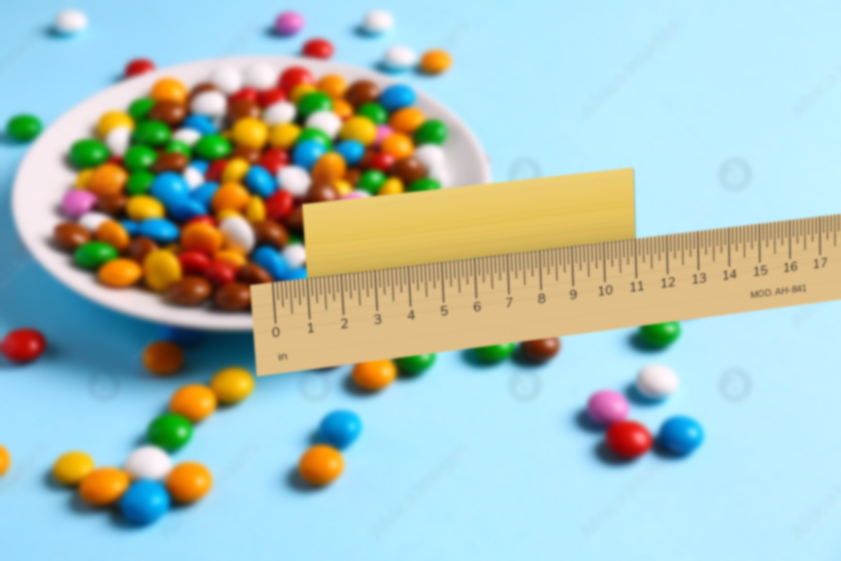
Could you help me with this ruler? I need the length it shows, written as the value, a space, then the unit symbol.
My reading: 10 in
